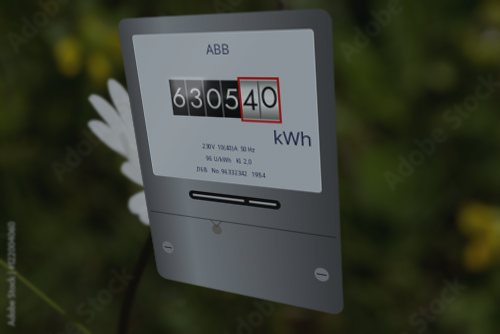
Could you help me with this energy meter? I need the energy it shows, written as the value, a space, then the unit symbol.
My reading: 6305.40 kWh
